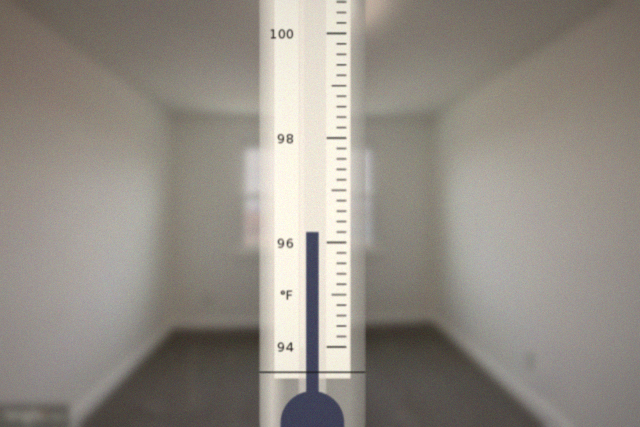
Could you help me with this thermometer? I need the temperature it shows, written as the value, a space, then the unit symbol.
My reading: 96.2 °F
